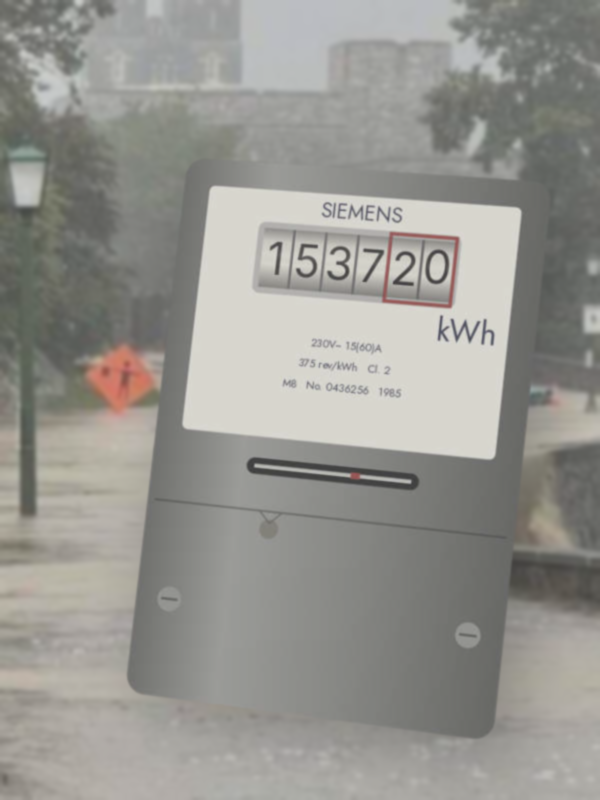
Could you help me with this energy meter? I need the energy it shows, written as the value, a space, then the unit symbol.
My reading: 1537.20 kWh
